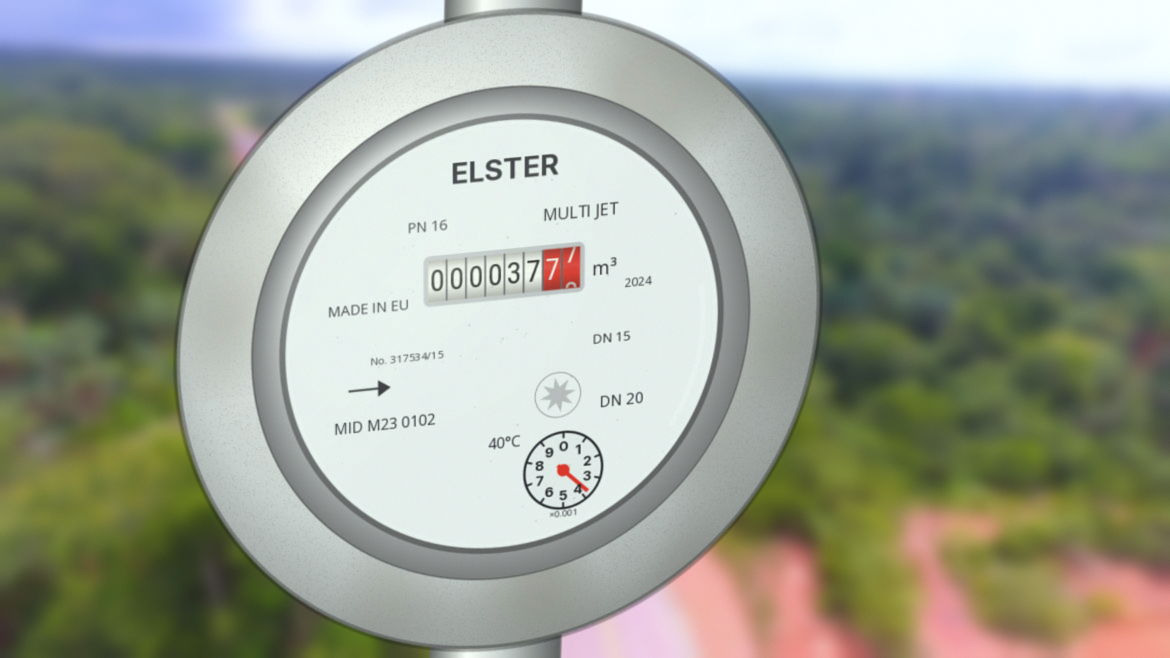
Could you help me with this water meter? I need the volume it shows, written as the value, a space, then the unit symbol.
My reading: 37.773 m³
